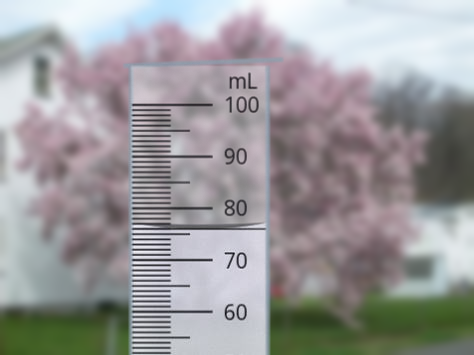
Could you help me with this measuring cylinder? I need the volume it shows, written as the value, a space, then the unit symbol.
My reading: 76 mL
